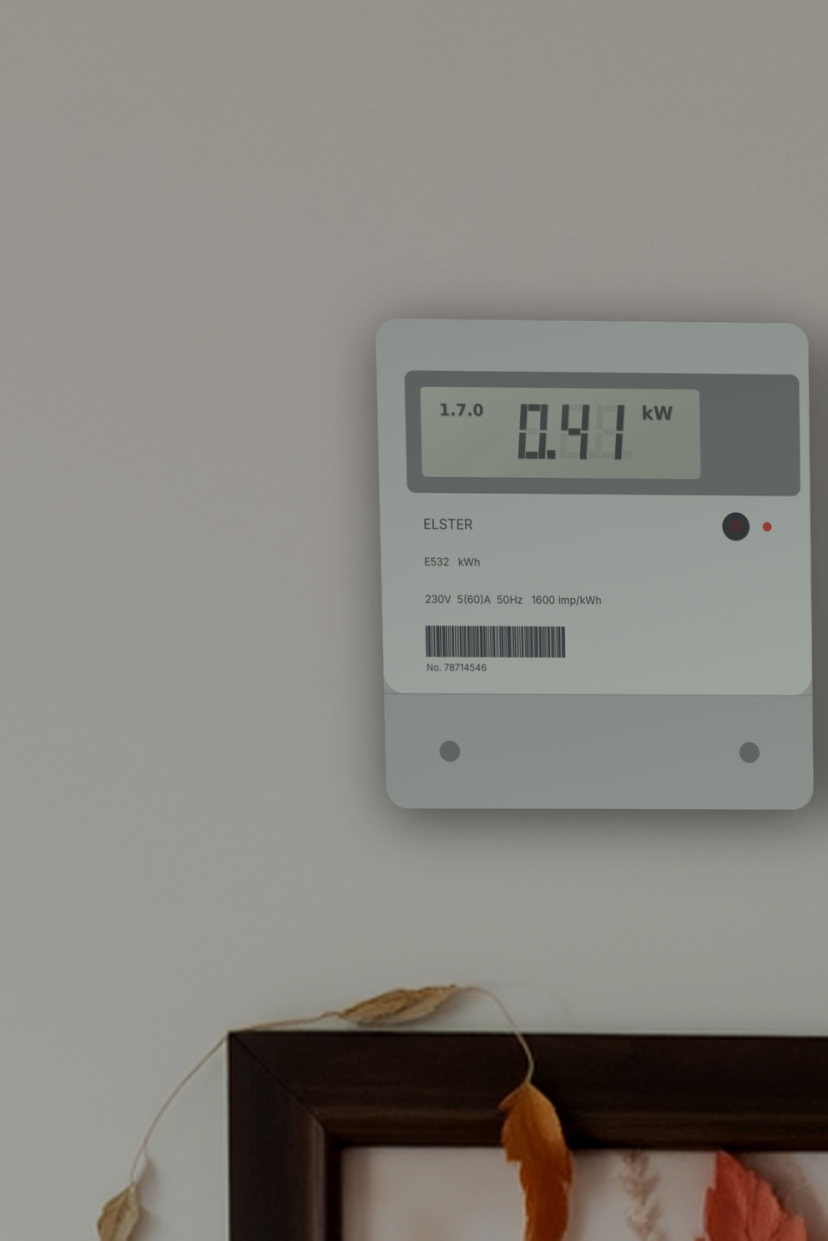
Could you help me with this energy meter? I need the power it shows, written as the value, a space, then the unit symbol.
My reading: 0.41 kW
